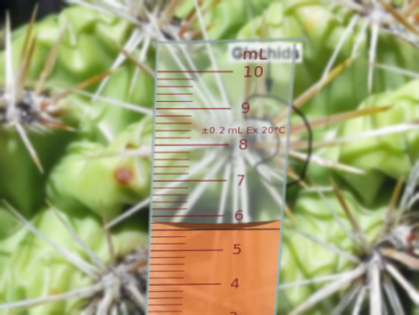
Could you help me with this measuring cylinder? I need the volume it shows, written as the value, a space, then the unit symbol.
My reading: 5.6 mL
